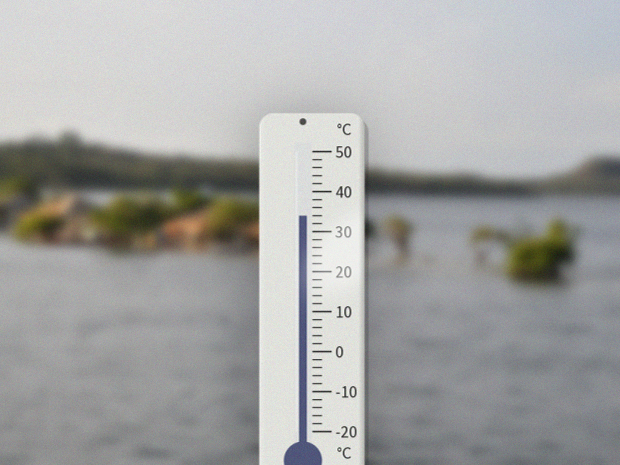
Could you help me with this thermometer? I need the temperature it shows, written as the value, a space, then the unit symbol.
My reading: 34 °C
